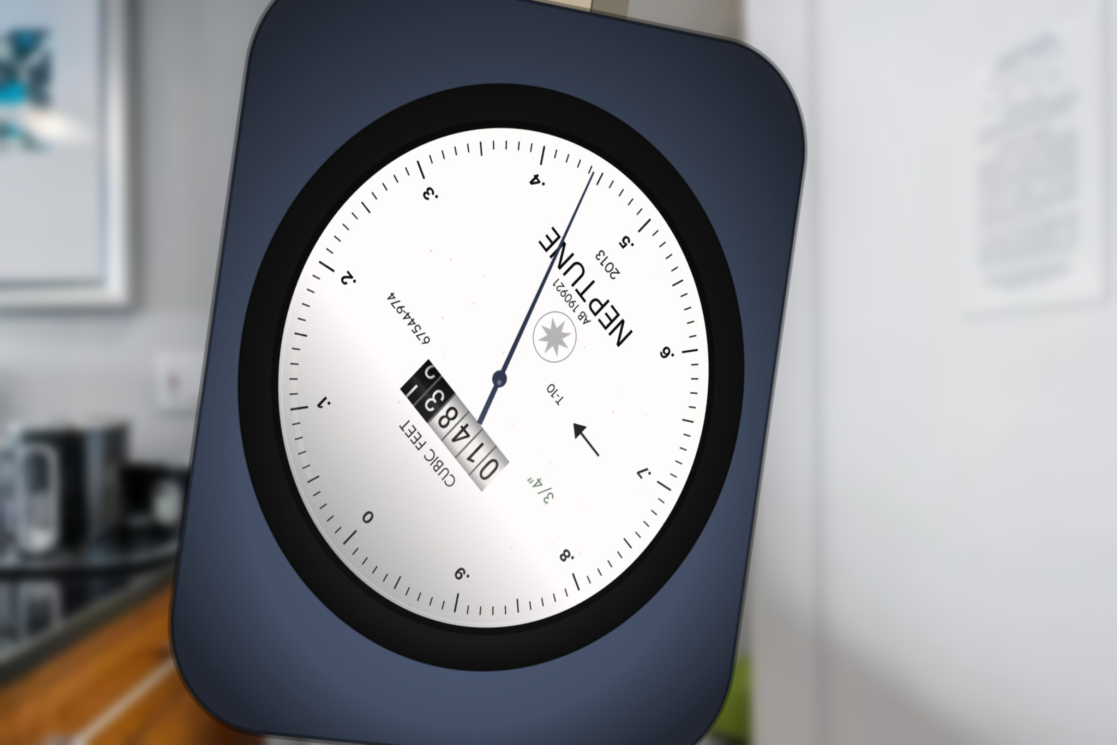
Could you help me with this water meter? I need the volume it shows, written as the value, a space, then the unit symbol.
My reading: 14831.44 ft³
